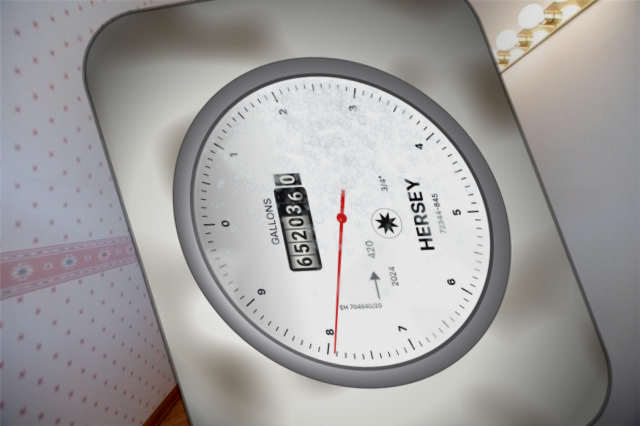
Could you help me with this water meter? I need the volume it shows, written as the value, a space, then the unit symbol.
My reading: 6520357.9 gal
